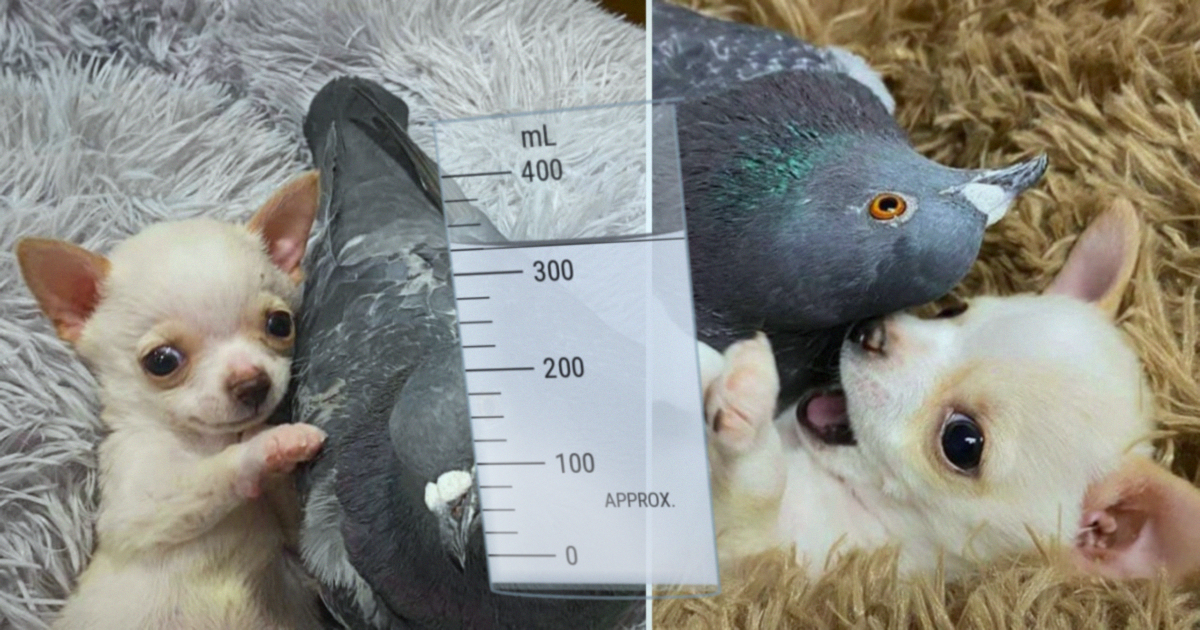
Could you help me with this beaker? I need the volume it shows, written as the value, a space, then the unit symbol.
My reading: 325 mL
